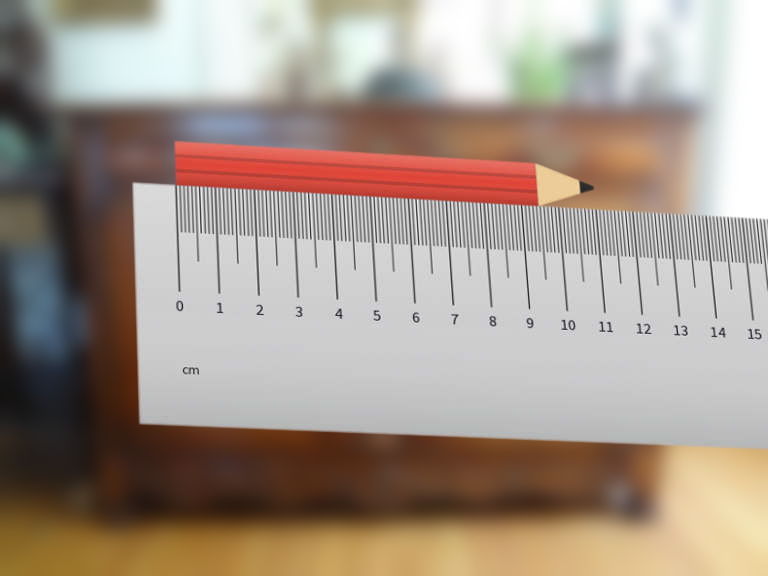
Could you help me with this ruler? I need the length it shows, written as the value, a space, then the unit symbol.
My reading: 11 cm
